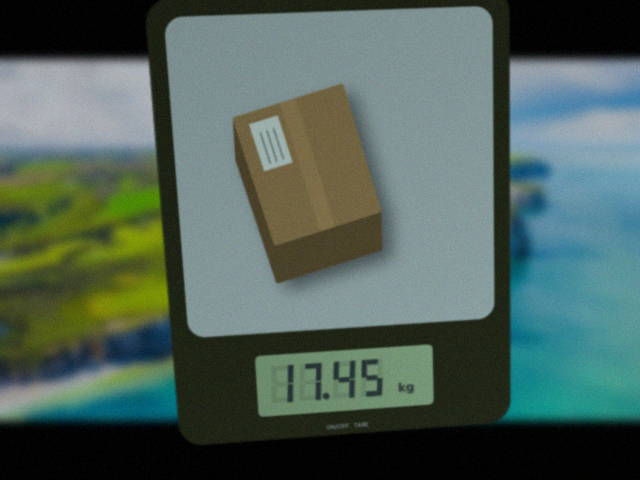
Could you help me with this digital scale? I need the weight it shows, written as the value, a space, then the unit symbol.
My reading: 17.45 kg
